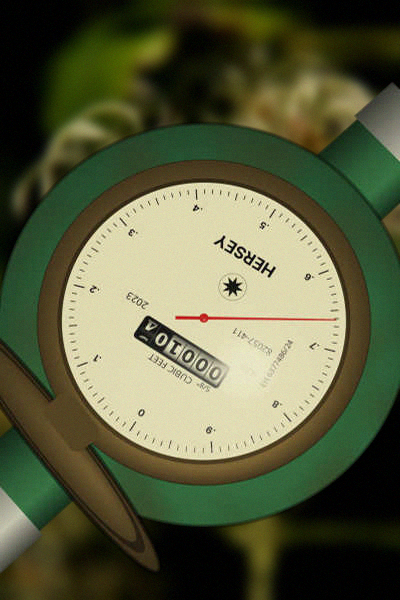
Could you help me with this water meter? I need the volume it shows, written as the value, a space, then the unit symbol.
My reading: 103.66 ft³
